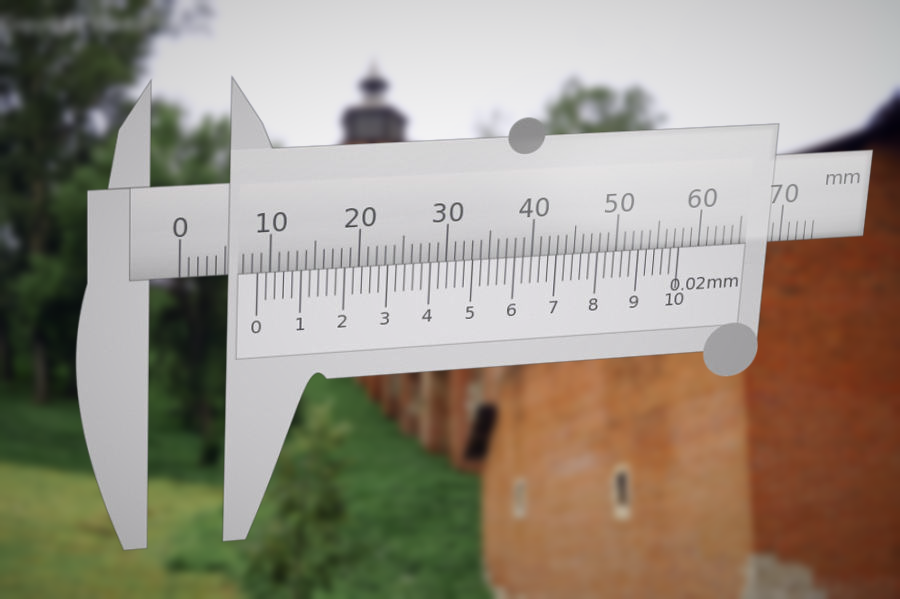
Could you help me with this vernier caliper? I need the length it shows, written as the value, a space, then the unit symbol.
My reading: 8.6 mm
